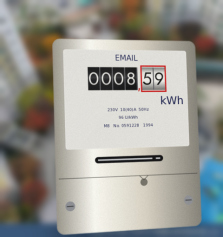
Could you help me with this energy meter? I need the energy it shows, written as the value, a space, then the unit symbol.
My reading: 8.59 kWh
